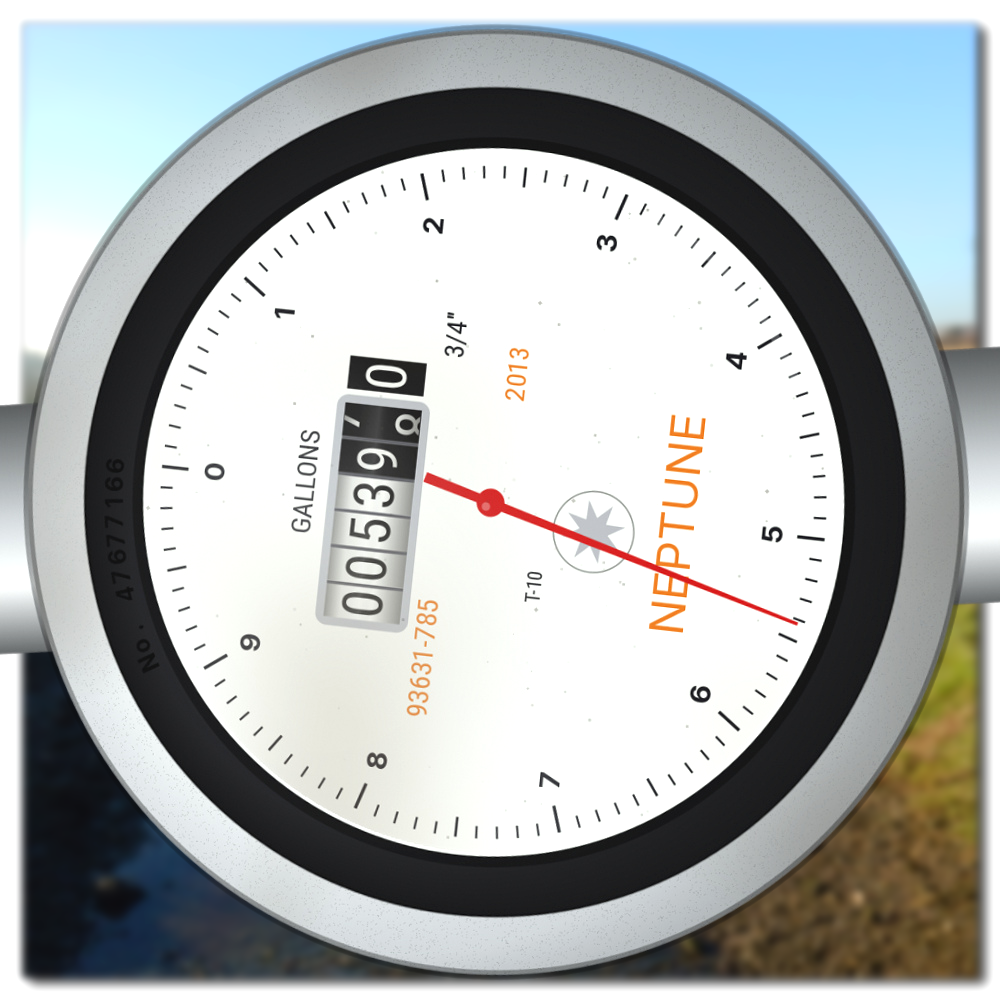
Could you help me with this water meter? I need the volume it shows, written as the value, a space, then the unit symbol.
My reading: 53975.4 gal
